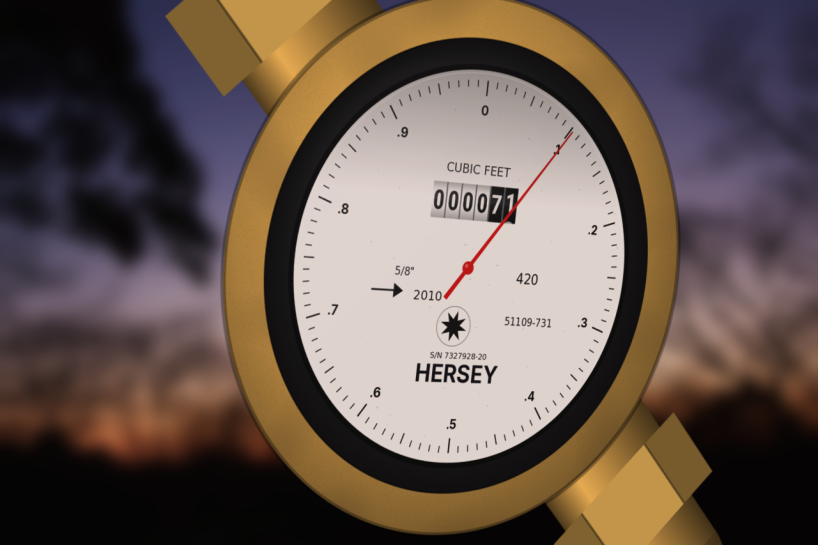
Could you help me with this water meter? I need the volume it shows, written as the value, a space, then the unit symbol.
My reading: 71.10 ft³
